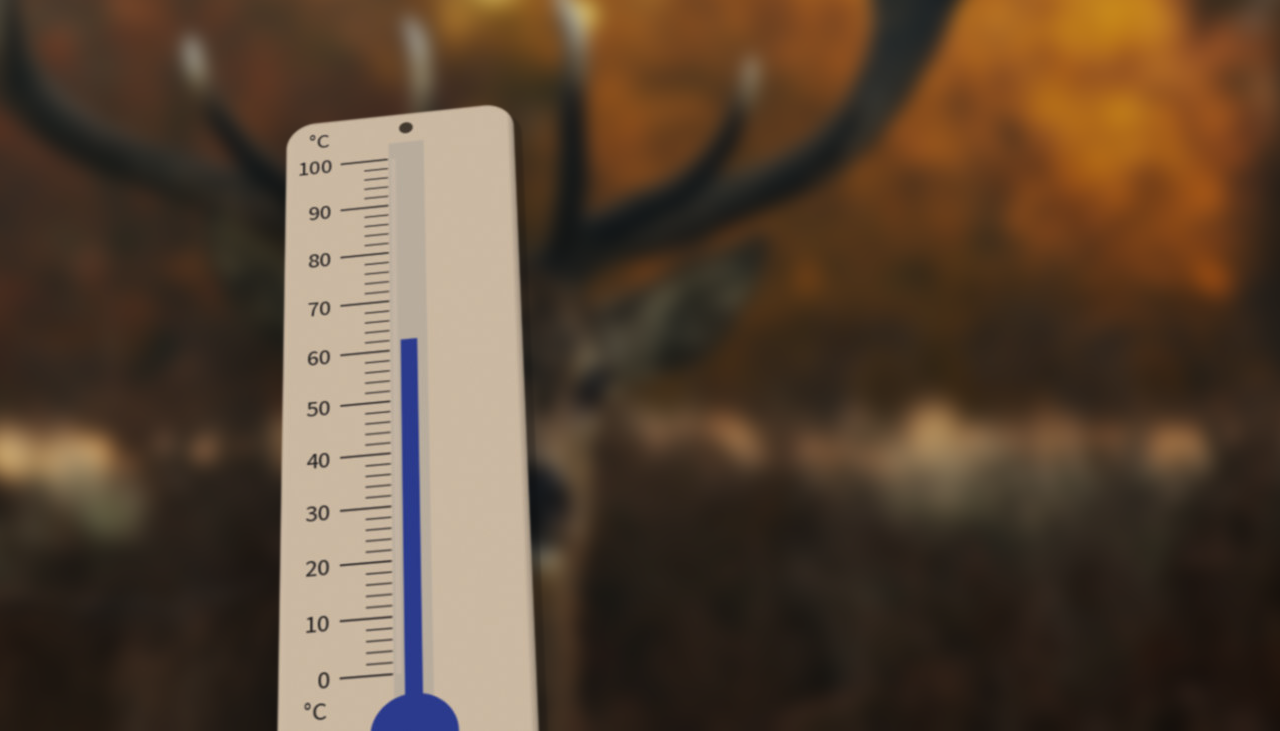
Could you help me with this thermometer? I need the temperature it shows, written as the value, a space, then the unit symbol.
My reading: 62 °C
